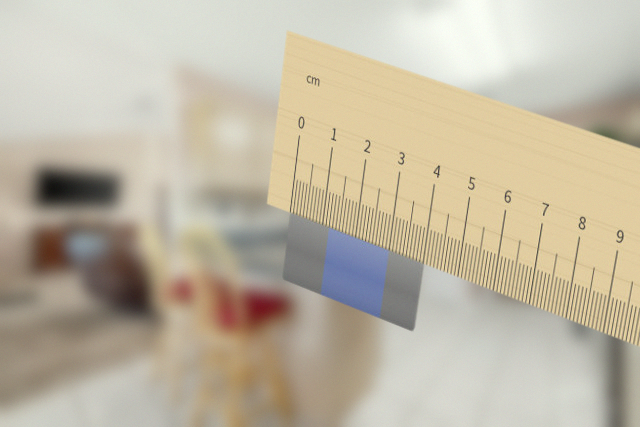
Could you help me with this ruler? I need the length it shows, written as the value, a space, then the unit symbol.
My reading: 4 cm
